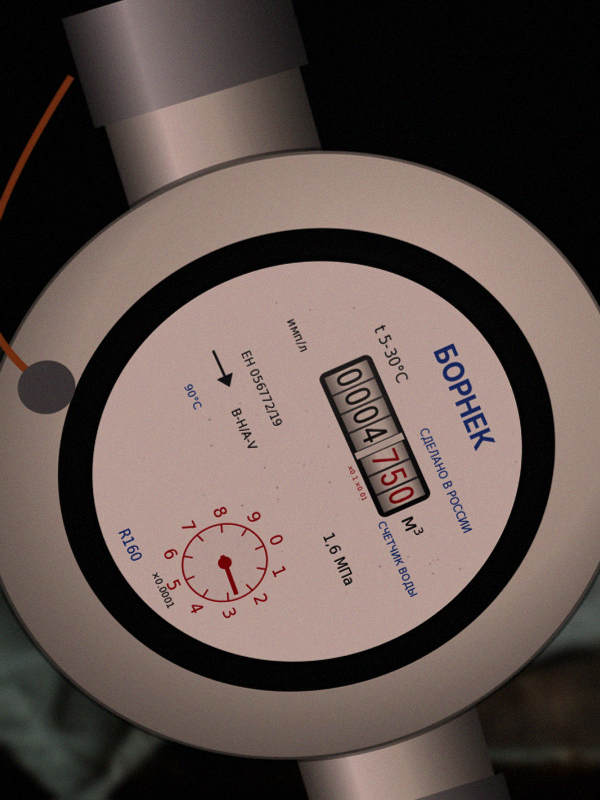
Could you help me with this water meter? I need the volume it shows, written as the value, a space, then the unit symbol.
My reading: 4.7502 m³
